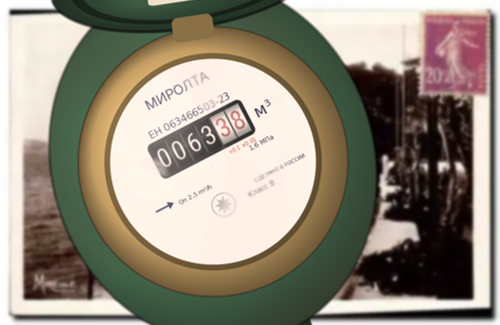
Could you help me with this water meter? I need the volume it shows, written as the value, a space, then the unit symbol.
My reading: 63.38 m³
